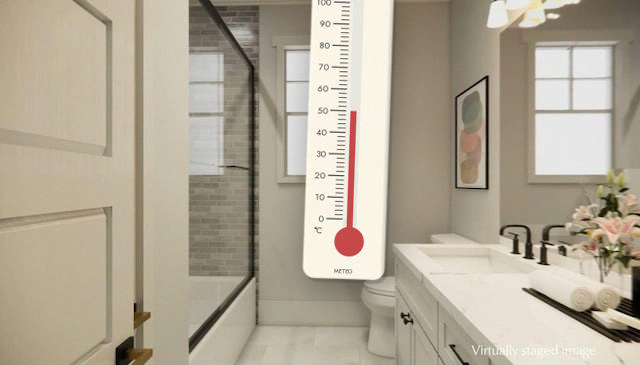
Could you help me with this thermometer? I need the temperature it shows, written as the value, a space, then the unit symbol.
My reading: 50 °C
